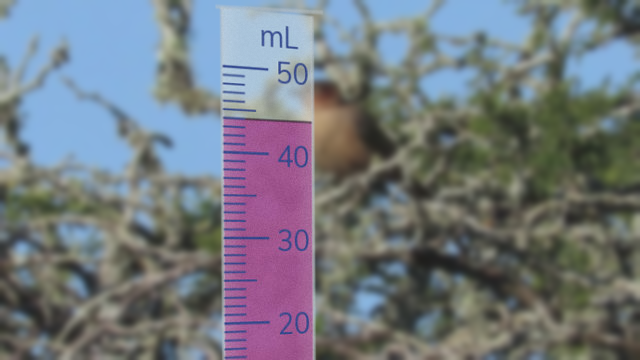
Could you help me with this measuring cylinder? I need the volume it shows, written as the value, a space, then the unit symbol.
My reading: 44 mL
